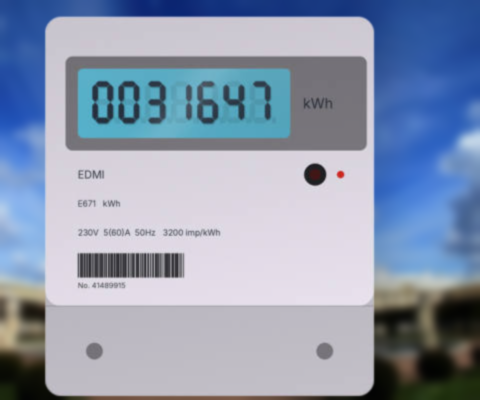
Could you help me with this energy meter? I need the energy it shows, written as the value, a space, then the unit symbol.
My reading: 31647 kWh
